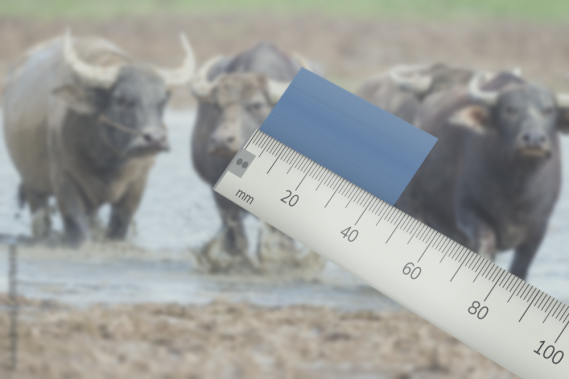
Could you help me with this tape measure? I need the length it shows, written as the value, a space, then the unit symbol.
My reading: 46 mm
